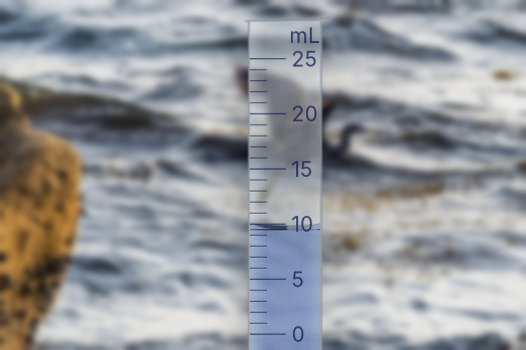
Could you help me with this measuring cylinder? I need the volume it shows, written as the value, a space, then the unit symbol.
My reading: 9.5 mL
